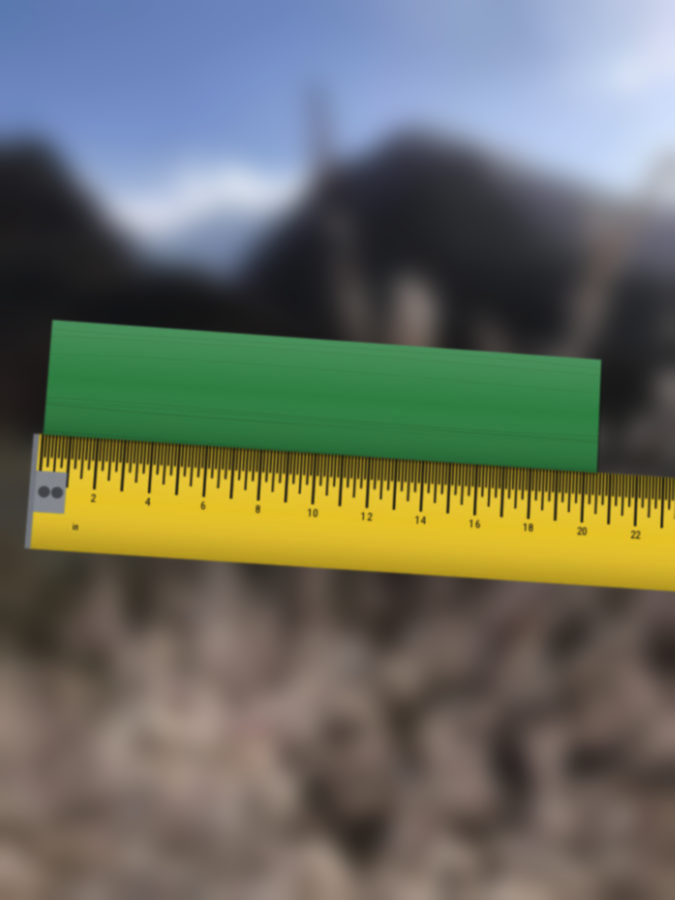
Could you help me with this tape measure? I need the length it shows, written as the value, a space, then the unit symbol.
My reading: 20.5 in
